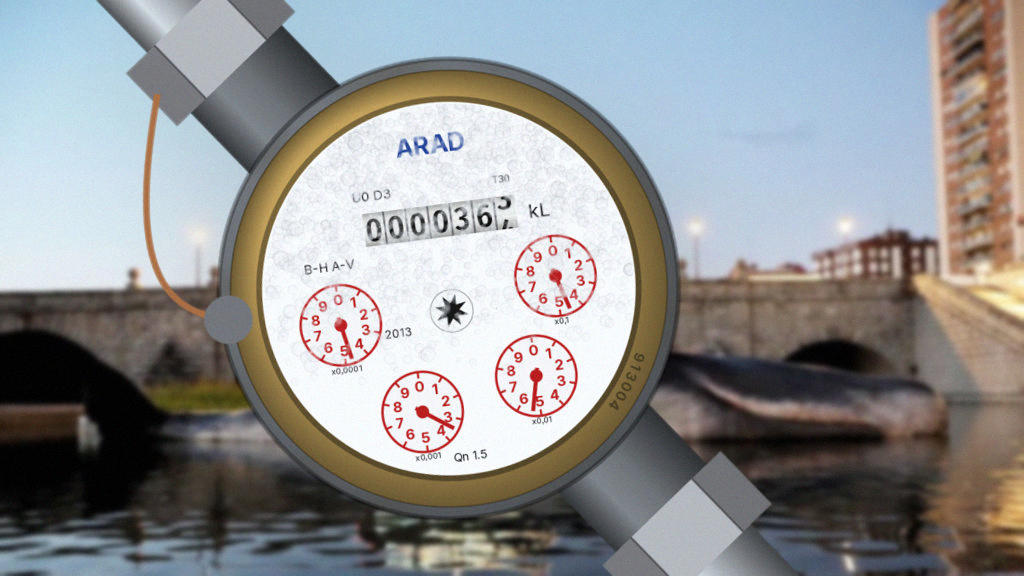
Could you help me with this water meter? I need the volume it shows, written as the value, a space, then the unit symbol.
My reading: 363.4534 kL
